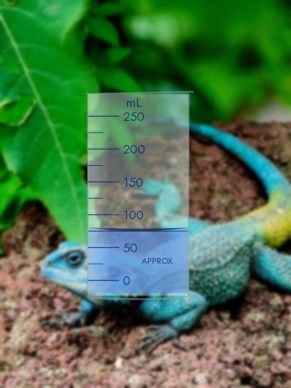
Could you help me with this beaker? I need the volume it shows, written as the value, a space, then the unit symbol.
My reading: 75 mL
